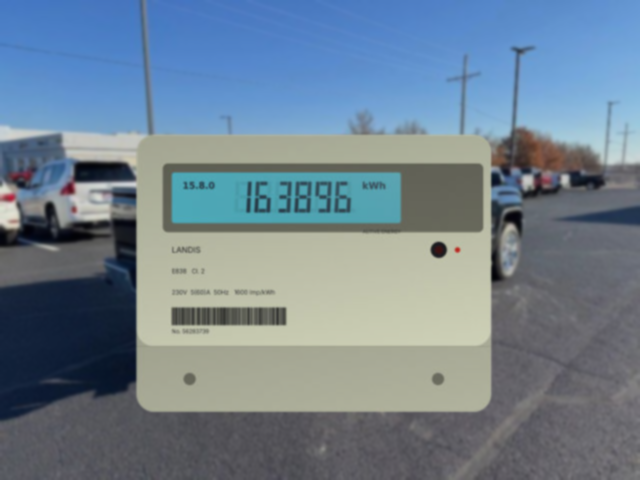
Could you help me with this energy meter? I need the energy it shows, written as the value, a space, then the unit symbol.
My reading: 163896 kWh
